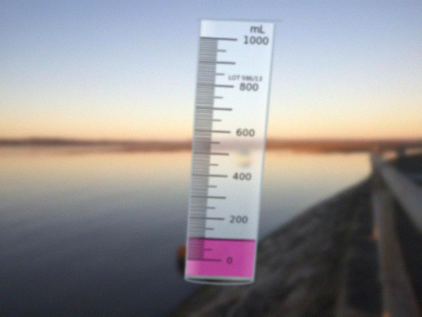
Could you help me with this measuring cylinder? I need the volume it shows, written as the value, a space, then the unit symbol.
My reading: 100 mL
